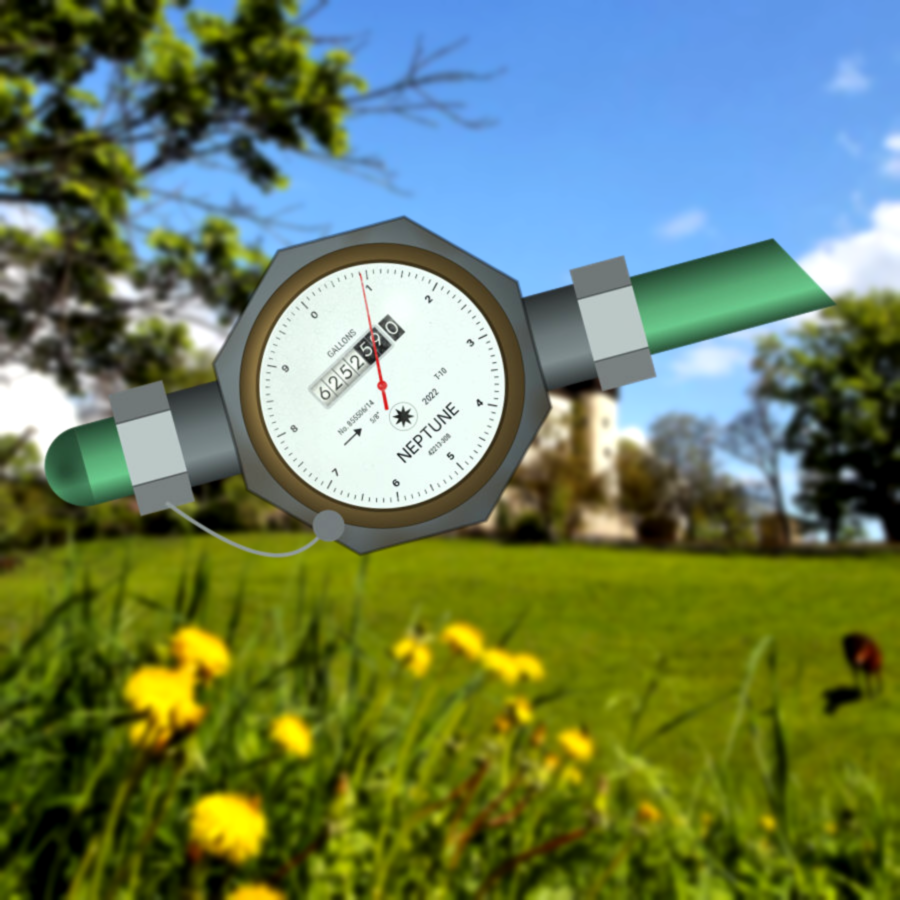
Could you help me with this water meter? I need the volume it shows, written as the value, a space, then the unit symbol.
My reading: 6252590.9 gal
